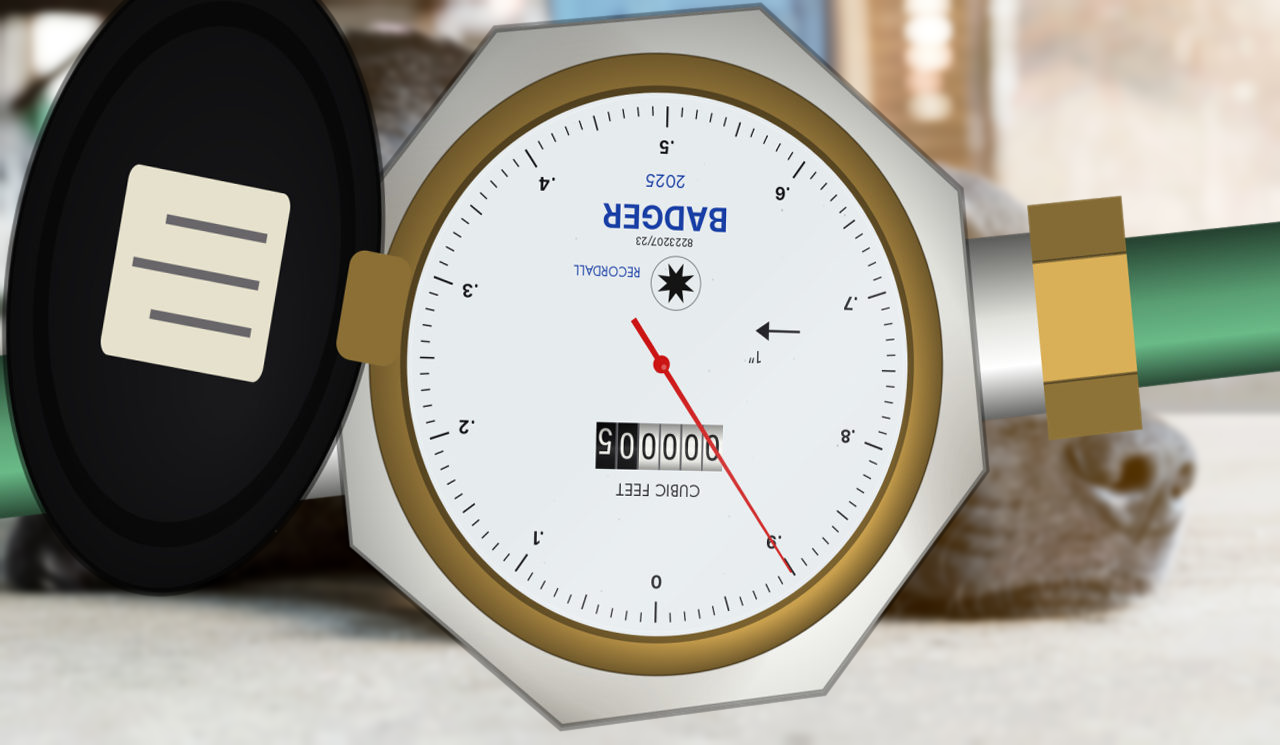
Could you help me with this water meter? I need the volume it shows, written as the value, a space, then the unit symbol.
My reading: 4.90 ft³
